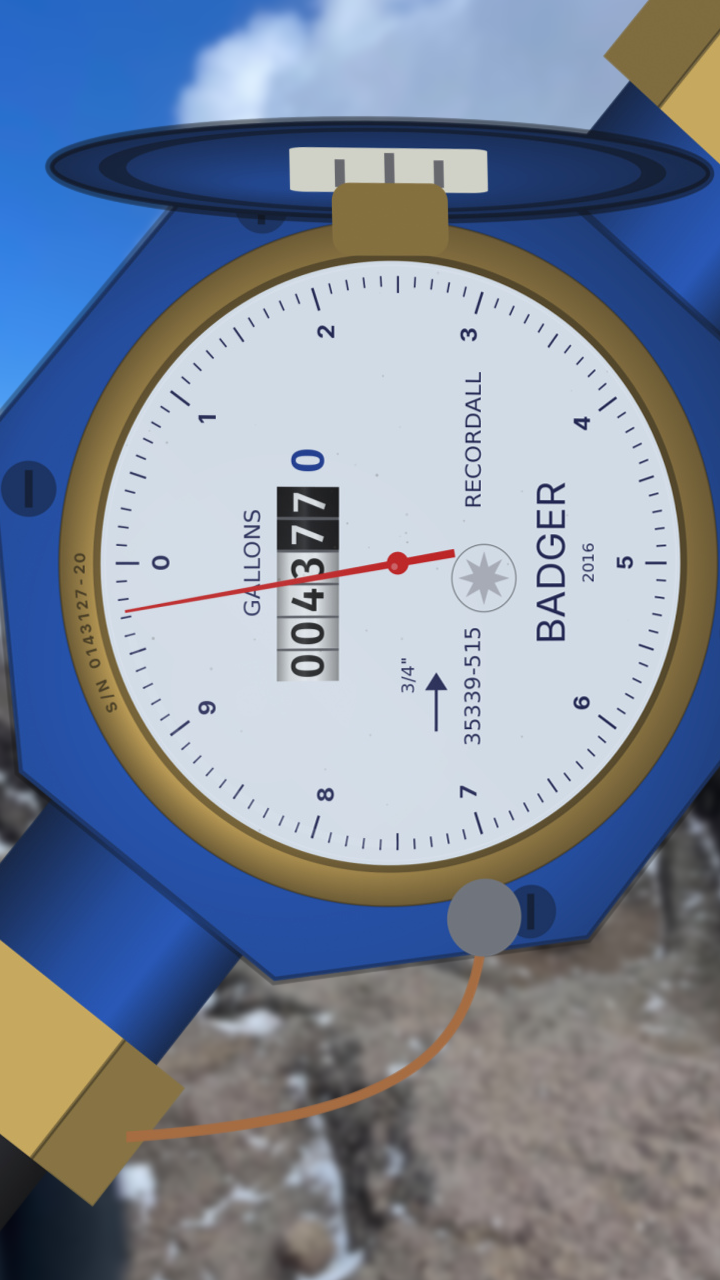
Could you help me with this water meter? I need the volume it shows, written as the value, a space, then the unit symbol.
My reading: 43769.7 gal
